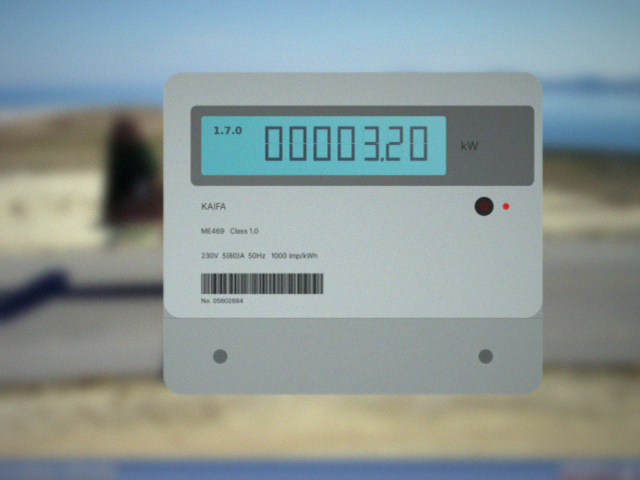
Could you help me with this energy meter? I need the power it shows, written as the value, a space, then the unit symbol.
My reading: 3.20 kW
